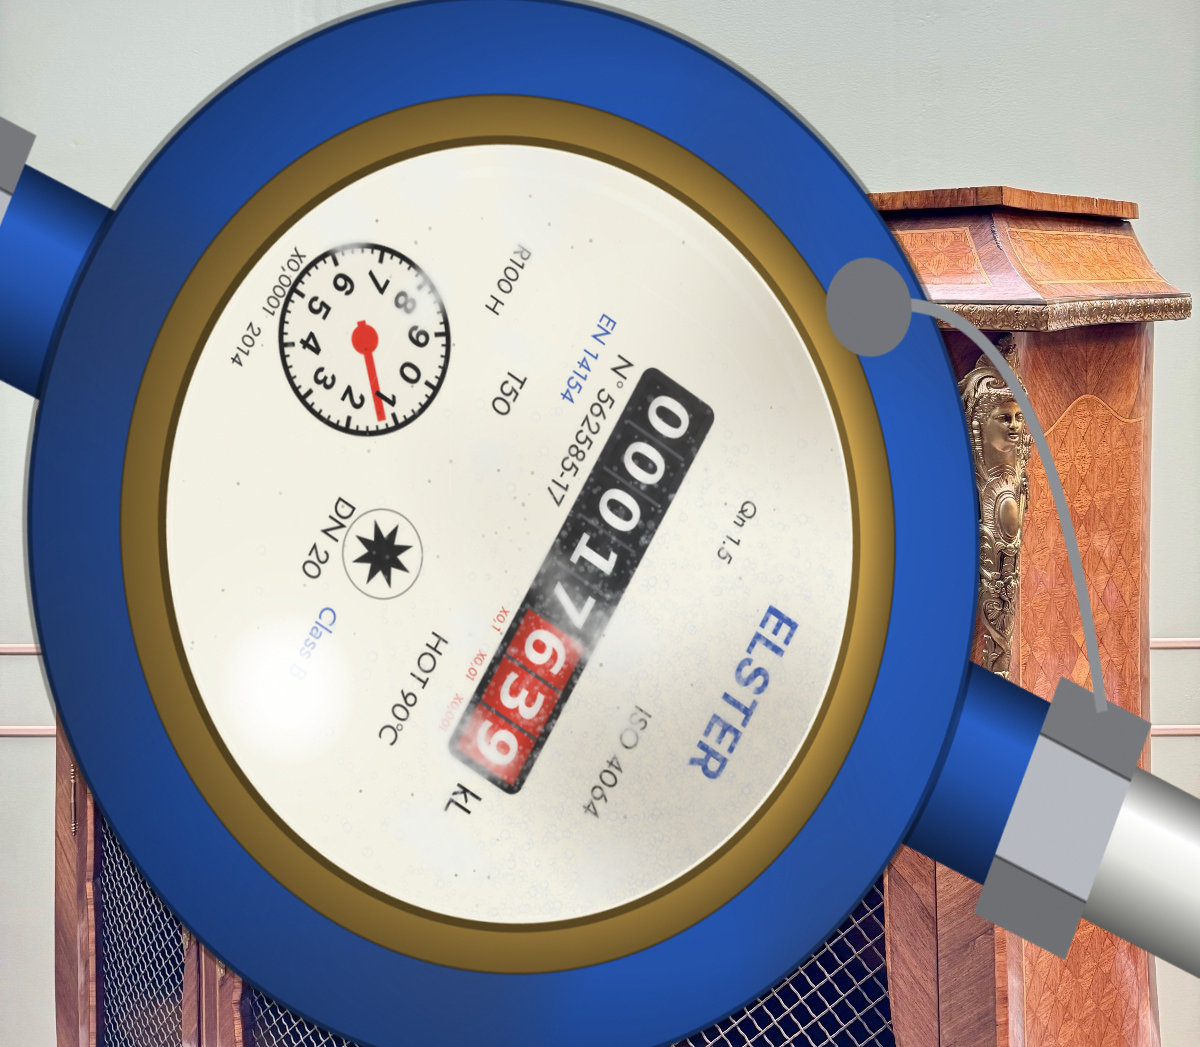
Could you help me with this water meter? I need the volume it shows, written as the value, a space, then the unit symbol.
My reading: 17.6391 kL
